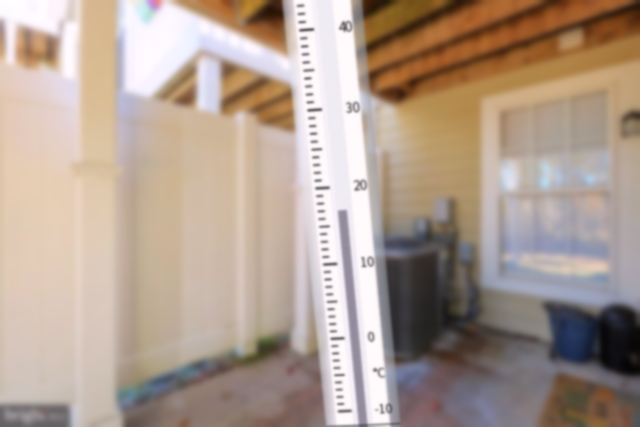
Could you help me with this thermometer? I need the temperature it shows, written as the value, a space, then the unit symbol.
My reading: 17 °C
